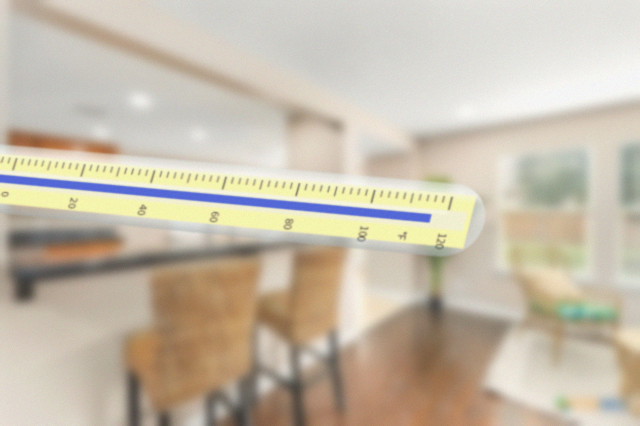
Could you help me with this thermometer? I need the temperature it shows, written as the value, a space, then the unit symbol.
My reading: 116 °F
